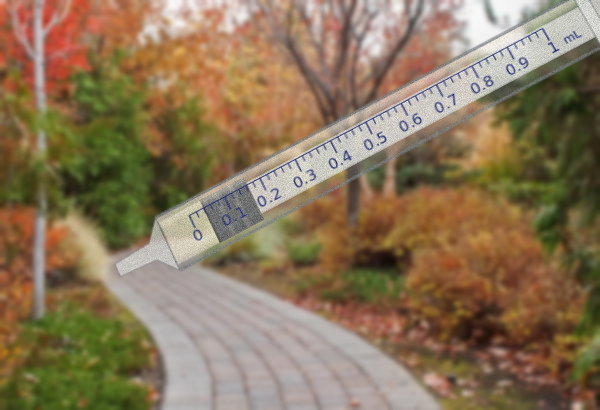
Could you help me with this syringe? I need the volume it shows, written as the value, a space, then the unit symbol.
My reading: 0.04 mL
